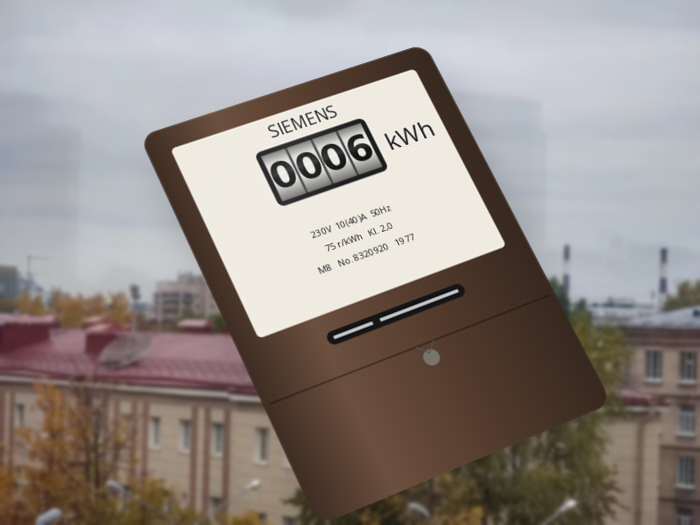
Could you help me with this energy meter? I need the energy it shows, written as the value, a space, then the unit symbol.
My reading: 6 kWh
